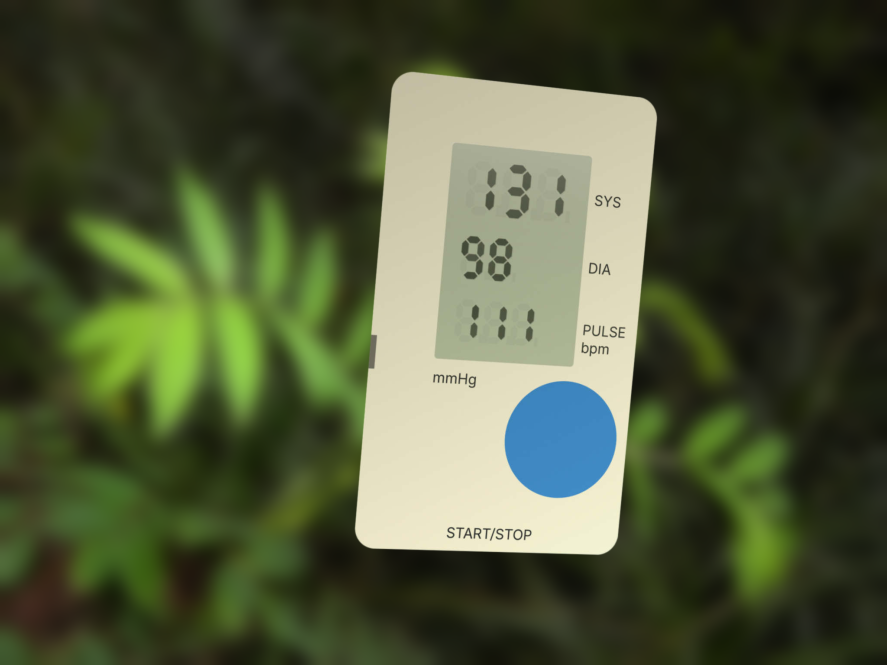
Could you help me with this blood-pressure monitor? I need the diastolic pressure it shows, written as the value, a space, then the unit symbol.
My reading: 98 mmHg
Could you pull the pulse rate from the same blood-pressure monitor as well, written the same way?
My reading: 111 bpm
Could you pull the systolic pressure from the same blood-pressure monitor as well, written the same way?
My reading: 131 mmHg
